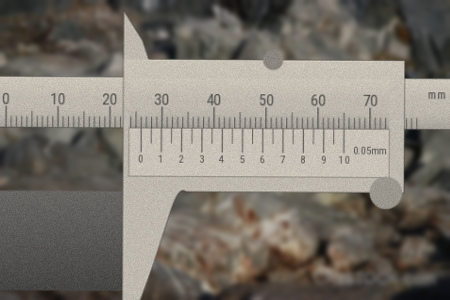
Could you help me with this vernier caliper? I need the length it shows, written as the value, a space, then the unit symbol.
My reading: 26.0 mm
